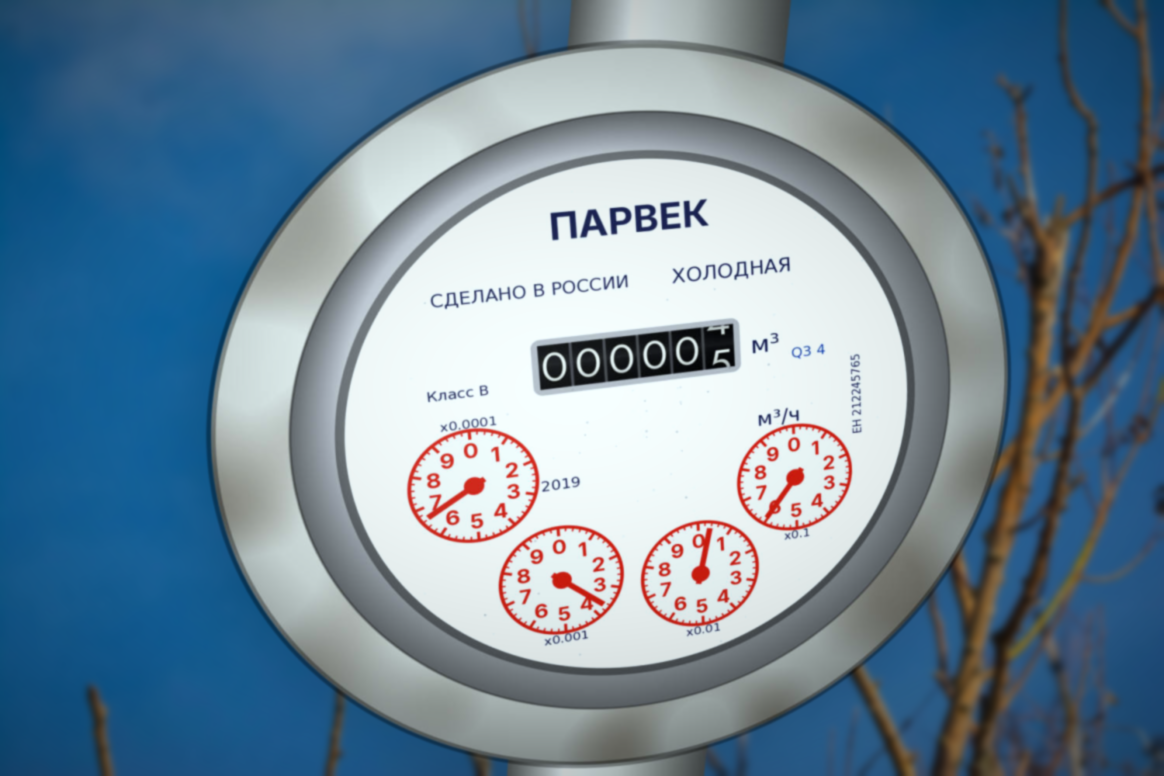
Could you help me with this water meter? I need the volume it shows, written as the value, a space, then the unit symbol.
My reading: 4.6036 m³
